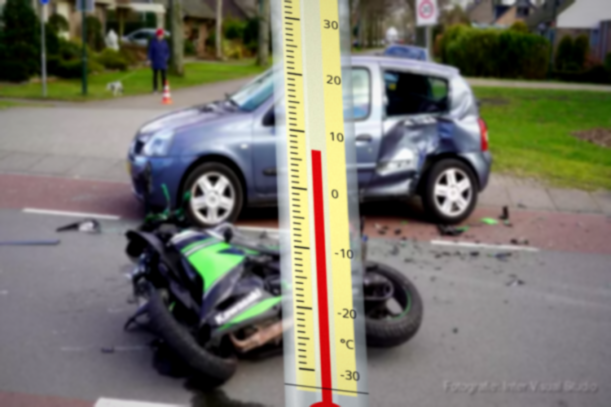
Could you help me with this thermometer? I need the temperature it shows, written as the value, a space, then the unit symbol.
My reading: 7 °C
